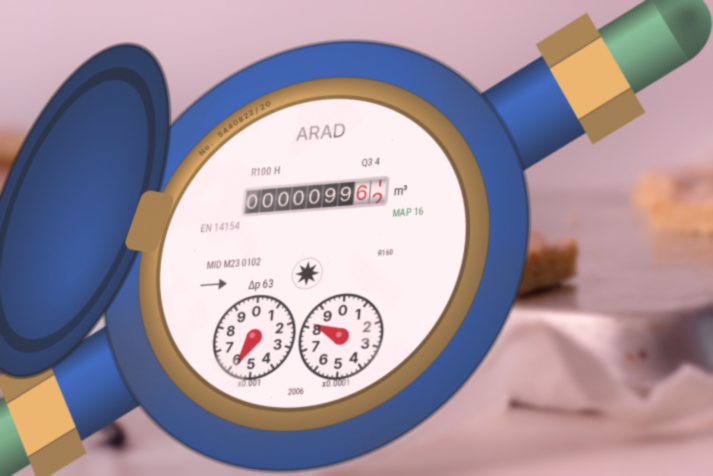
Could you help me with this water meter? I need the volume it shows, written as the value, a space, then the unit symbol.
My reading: 99.6158 m³
